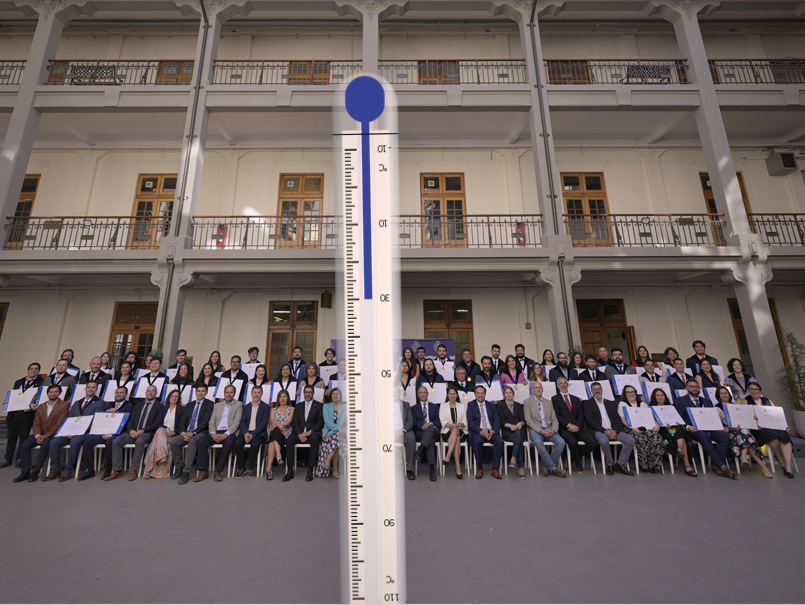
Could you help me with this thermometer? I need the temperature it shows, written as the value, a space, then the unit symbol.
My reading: 30 °C
